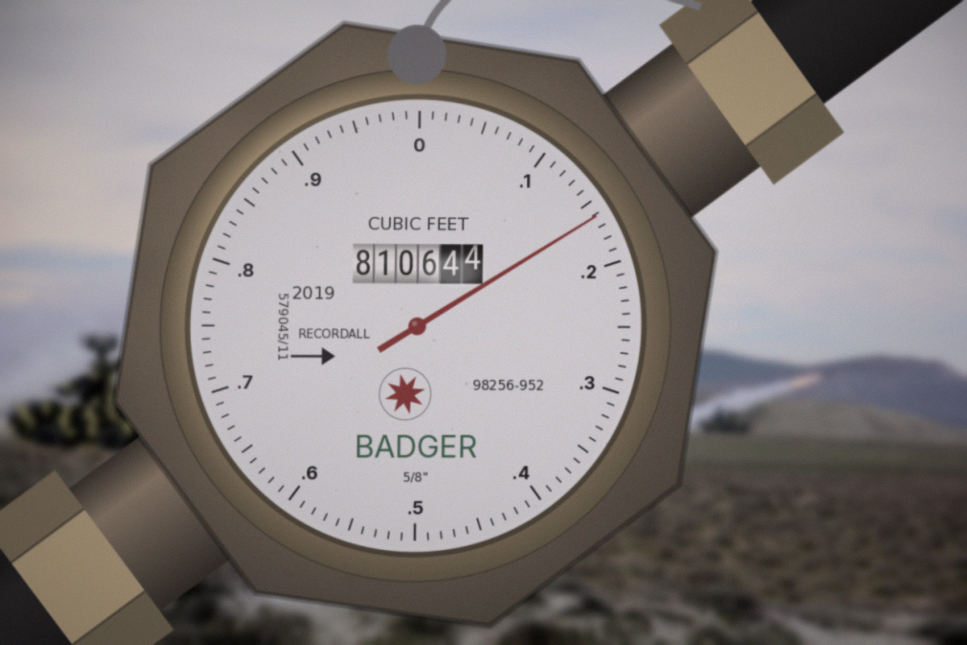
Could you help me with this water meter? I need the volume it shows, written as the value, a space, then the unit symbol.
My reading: 810644.16 ft³
